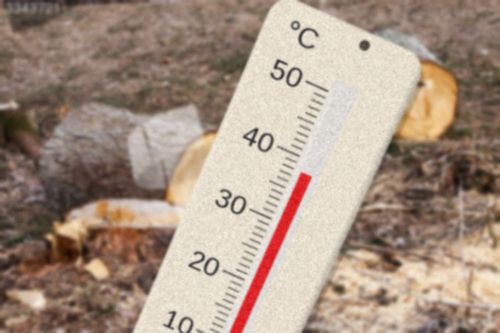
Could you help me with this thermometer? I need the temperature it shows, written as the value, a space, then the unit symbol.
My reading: 38 °C
